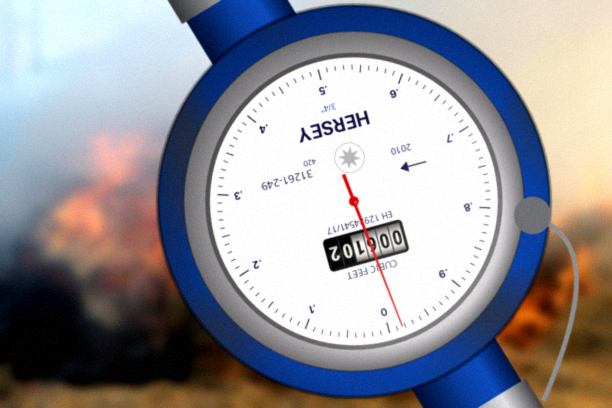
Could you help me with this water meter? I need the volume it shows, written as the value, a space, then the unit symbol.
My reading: 6101.98 ft³
